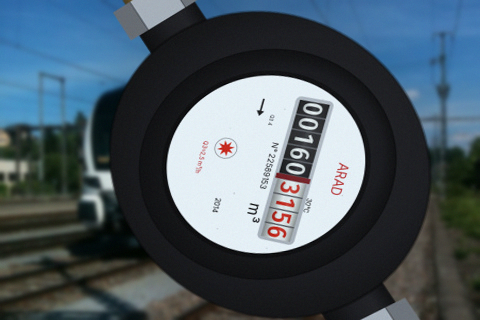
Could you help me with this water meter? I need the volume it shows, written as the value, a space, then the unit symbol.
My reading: 160.3156 m³
